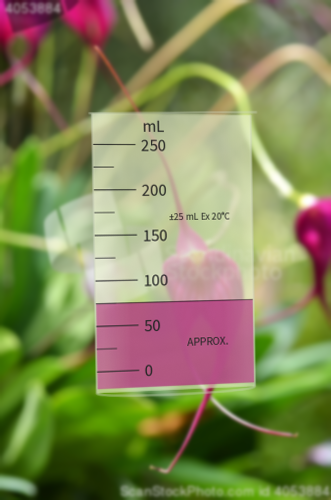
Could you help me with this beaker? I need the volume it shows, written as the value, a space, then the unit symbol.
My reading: 75 mL
